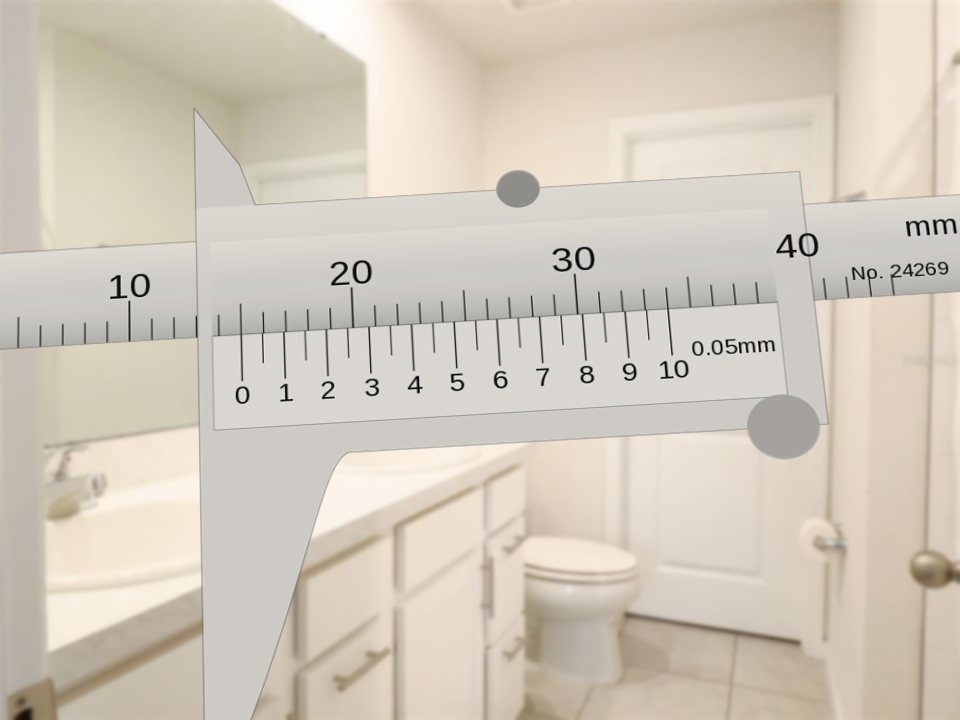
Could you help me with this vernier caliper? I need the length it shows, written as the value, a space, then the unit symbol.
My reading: 15.0 mm
